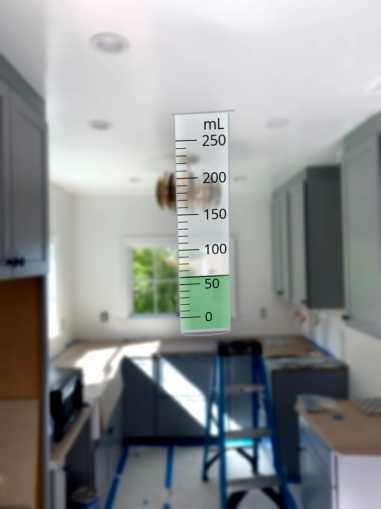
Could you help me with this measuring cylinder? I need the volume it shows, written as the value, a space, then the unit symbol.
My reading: 60 mL
